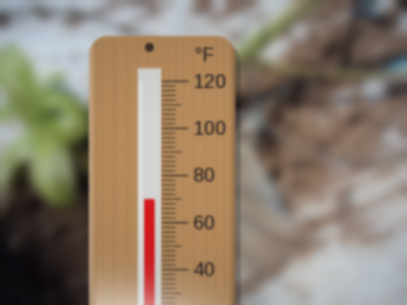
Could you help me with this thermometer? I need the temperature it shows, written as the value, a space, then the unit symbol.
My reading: 70 °F
